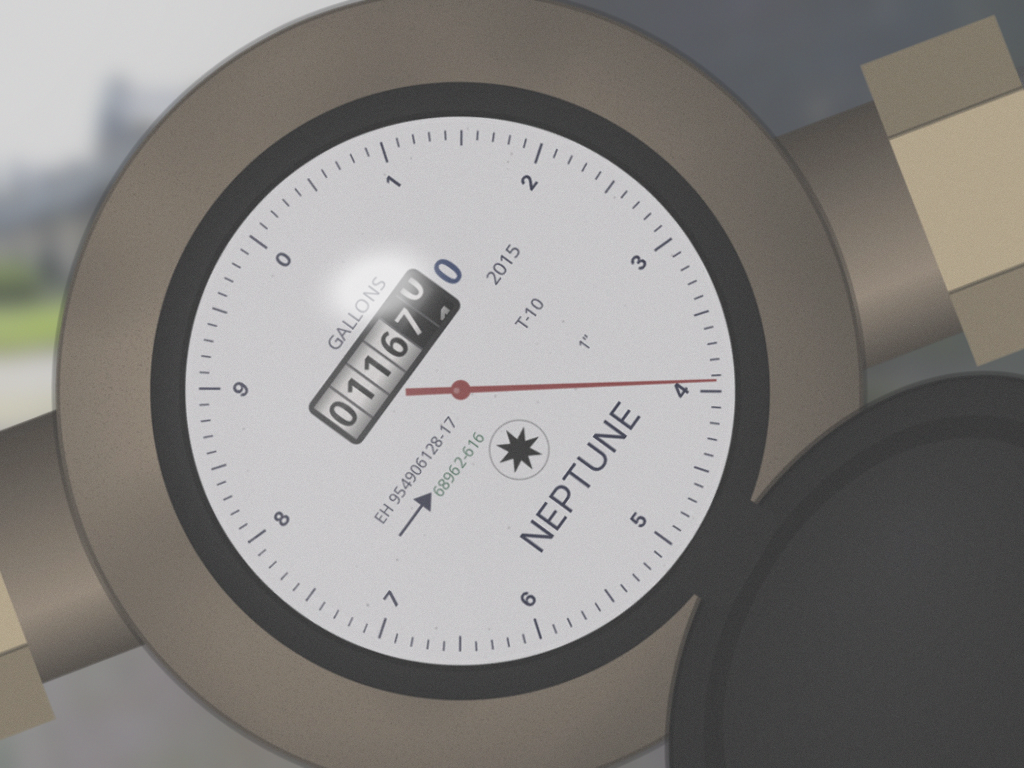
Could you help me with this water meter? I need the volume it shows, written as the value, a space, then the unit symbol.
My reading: 116703.9 gal
